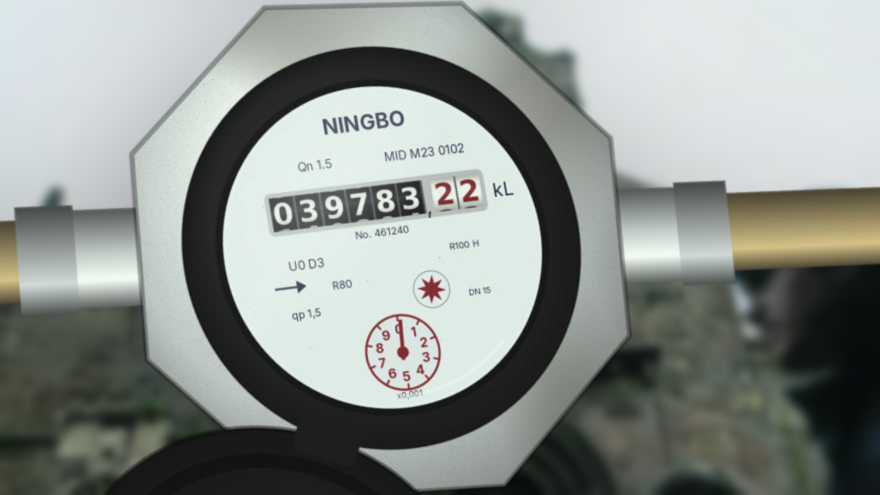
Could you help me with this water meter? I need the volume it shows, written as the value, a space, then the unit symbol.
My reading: 39783.220 kL
